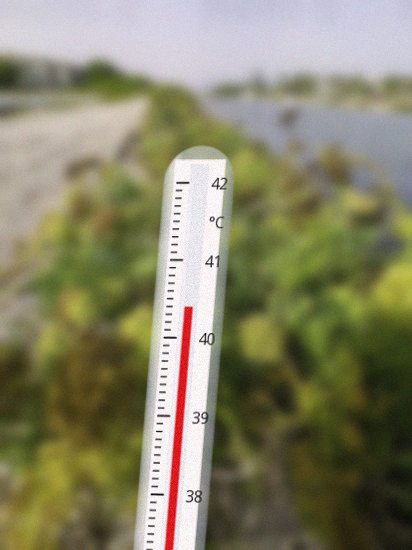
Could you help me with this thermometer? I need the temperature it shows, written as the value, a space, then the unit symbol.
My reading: 40.4 °C
